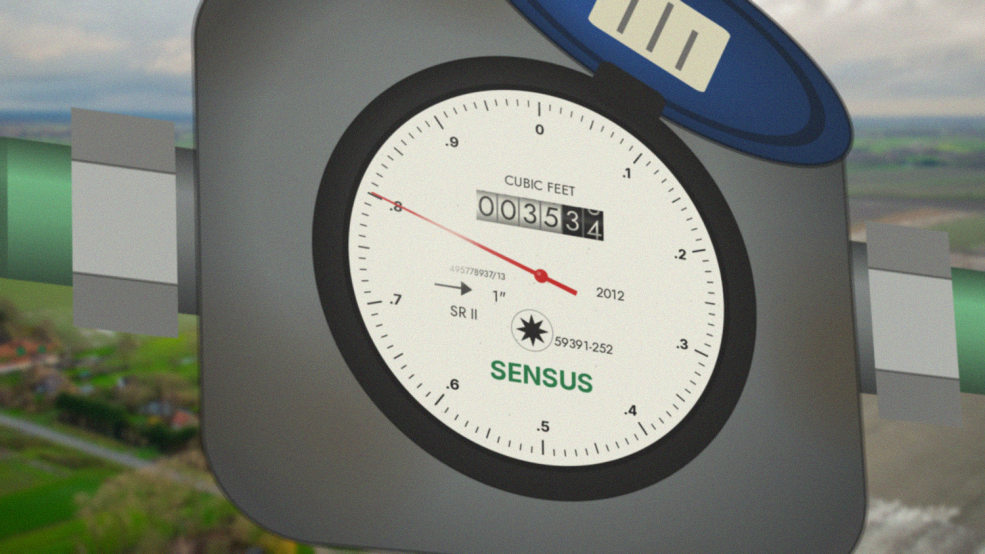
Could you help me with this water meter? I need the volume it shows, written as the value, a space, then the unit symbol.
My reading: 3533.80 ft³
